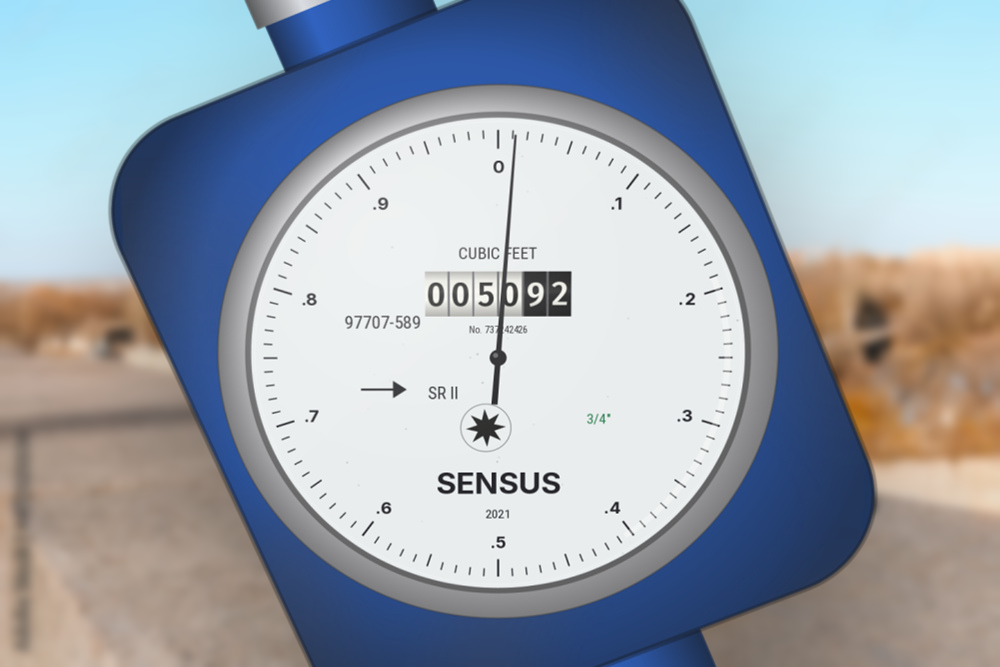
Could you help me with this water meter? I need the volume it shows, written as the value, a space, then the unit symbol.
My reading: 5092.01 ft³
